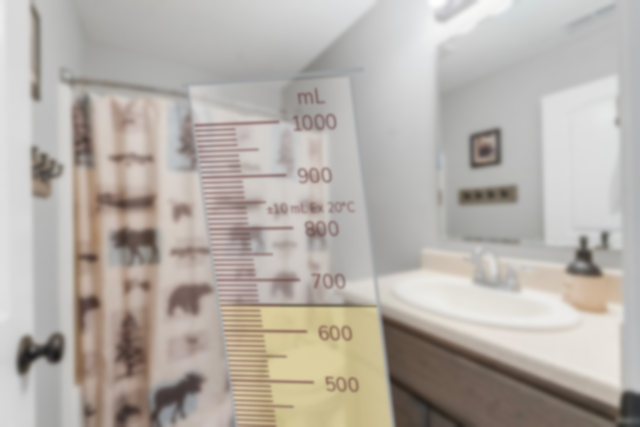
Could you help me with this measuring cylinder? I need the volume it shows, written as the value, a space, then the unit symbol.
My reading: 650 mL
